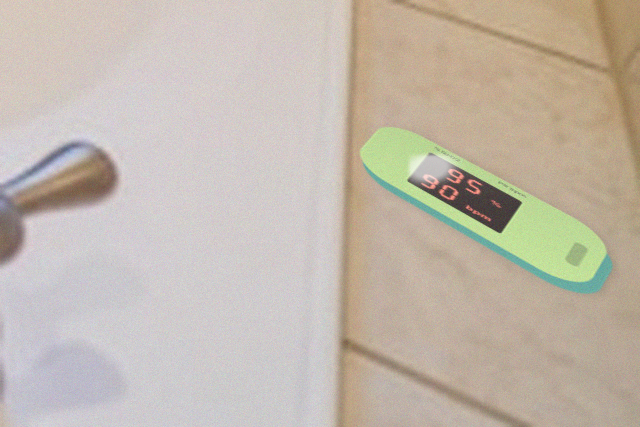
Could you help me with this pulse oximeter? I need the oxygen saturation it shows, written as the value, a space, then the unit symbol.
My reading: 95 %
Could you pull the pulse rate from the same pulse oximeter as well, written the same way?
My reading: 90 bpm
